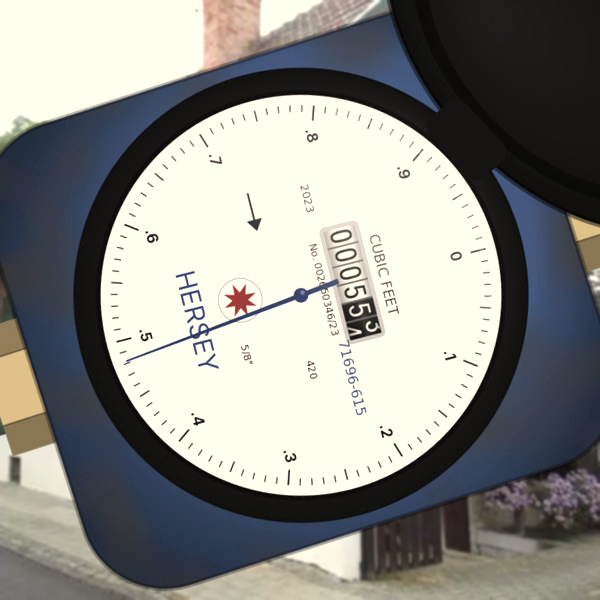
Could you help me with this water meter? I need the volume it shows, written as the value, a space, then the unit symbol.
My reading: 553.48 ft³
